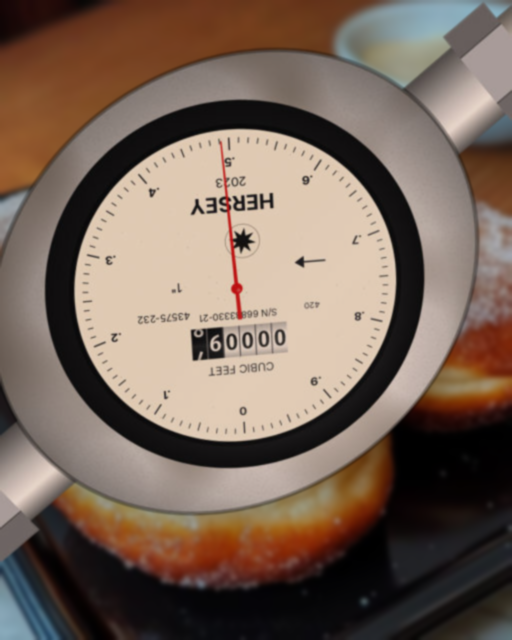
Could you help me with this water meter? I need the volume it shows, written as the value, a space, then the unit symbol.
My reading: 97.49 ft³
